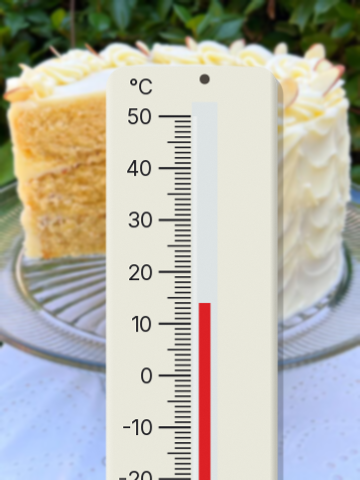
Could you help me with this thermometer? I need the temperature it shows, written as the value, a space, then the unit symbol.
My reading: 14 °C
